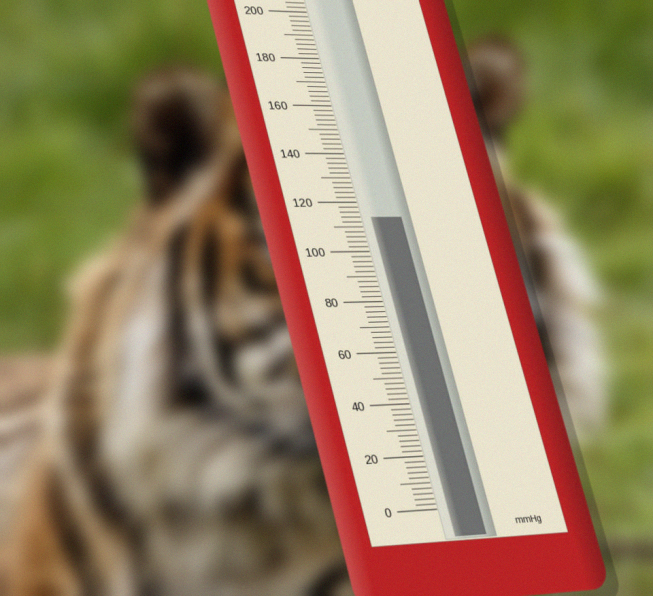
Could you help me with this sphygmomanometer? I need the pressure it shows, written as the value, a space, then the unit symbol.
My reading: 114 mmHg
